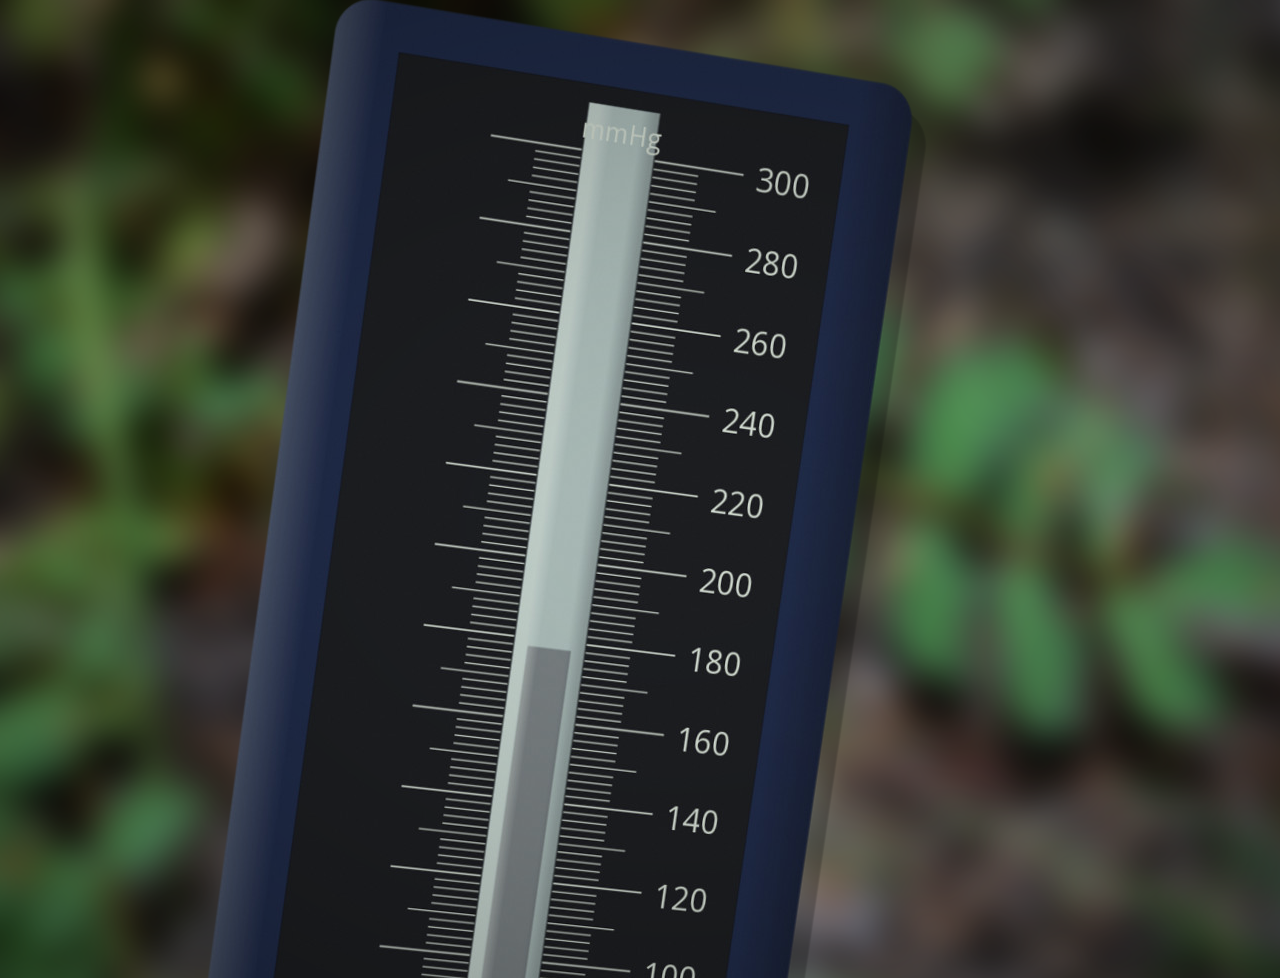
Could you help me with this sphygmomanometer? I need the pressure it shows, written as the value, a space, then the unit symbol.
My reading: 178 mmHg
